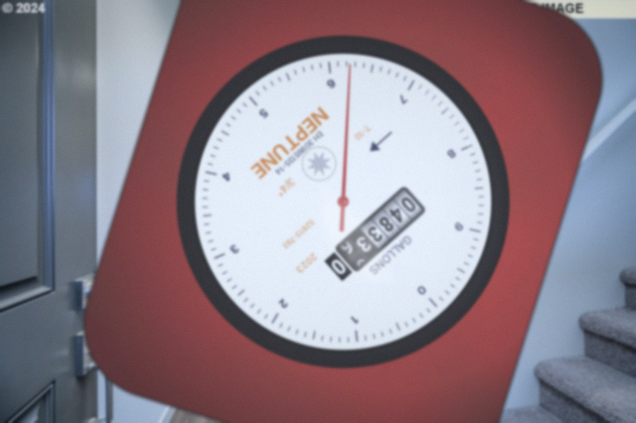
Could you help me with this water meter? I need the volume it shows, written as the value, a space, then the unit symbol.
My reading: 483356.2 gal
